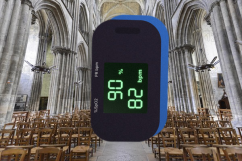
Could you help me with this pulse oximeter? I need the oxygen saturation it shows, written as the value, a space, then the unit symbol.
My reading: 90 %
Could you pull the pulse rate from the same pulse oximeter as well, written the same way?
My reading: 82 bpm
